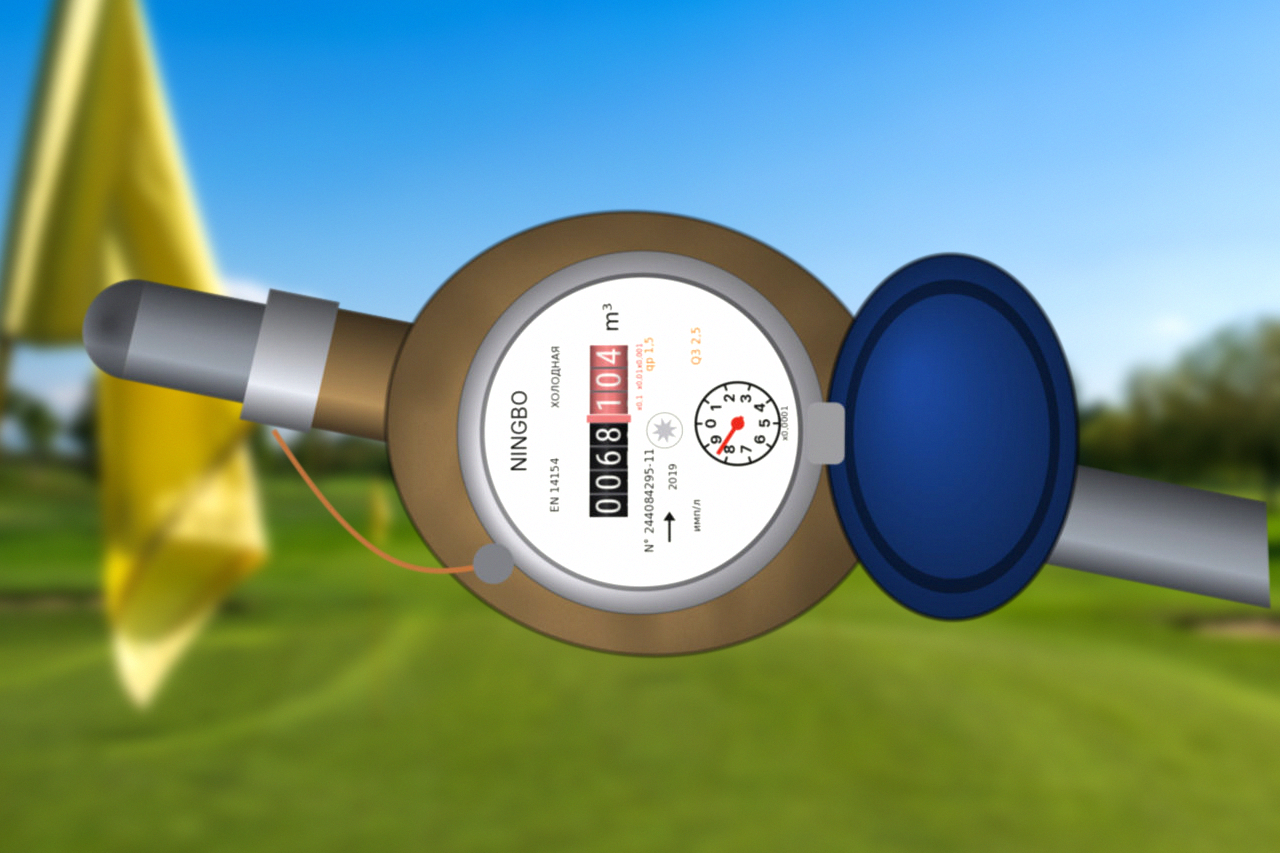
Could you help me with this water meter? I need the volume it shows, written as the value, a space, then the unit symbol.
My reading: 68.1048 m³
